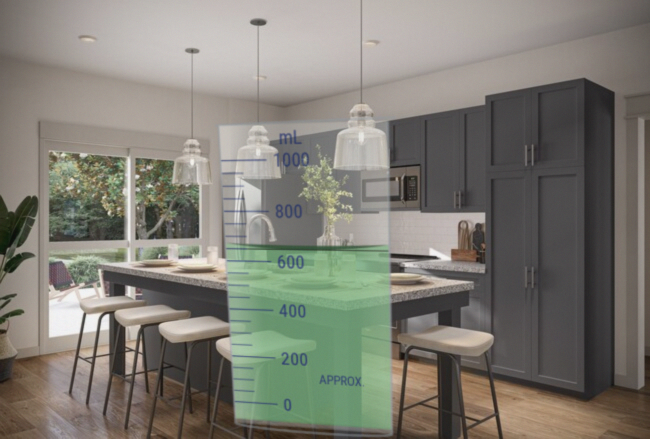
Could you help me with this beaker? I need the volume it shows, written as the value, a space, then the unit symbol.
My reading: 650 mL
